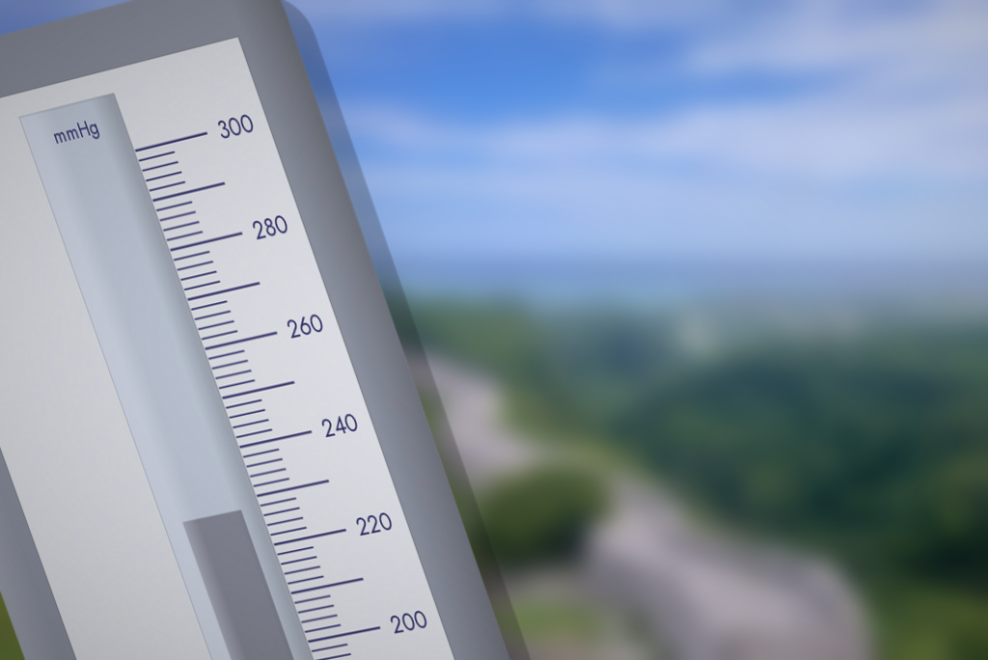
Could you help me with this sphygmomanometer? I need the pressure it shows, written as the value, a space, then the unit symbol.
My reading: 228 mmHg
